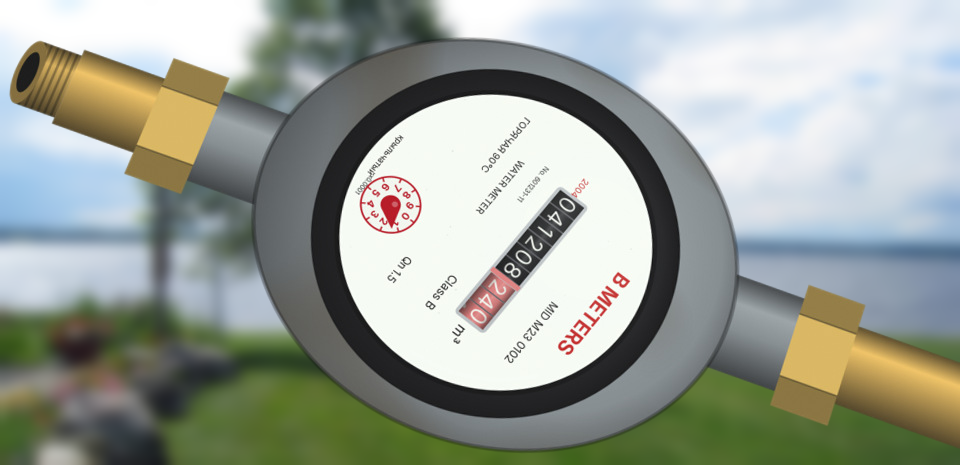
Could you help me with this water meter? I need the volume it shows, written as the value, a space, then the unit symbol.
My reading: 41208.2401 m³
